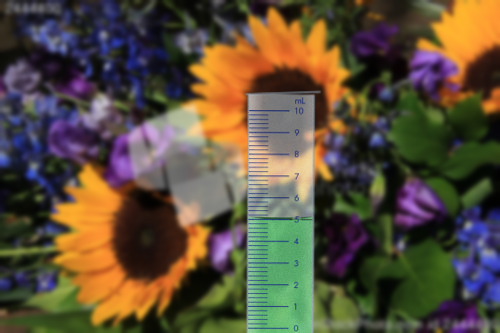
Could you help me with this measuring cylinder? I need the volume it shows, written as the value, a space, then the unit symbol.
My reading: 5 mL
